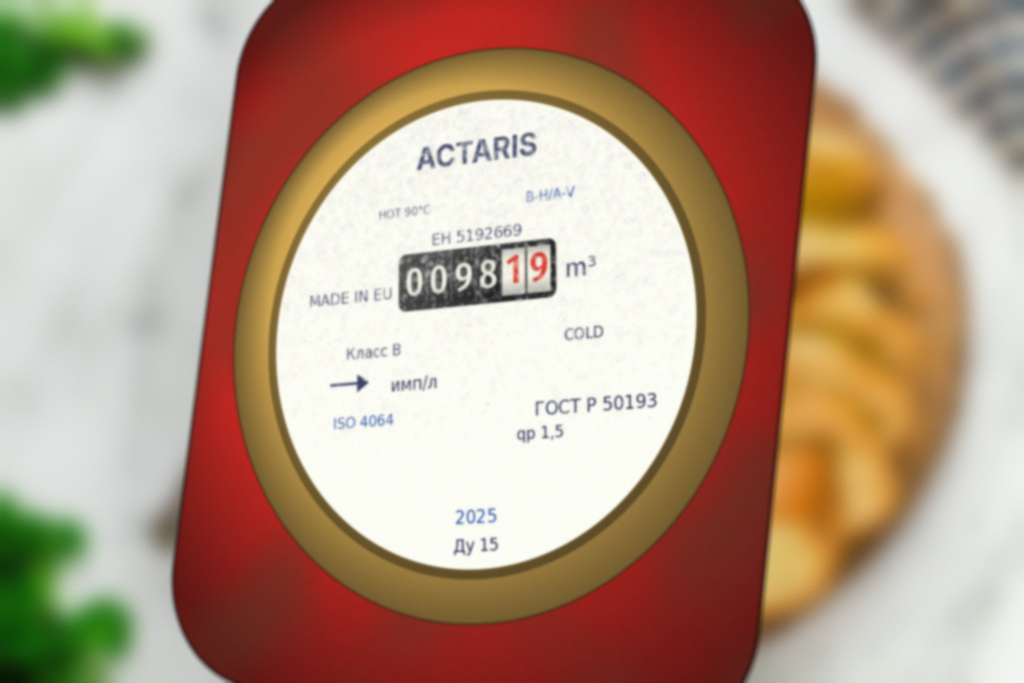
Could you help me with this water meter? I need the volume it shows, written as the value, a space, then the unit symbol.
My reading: 98.19 m³
